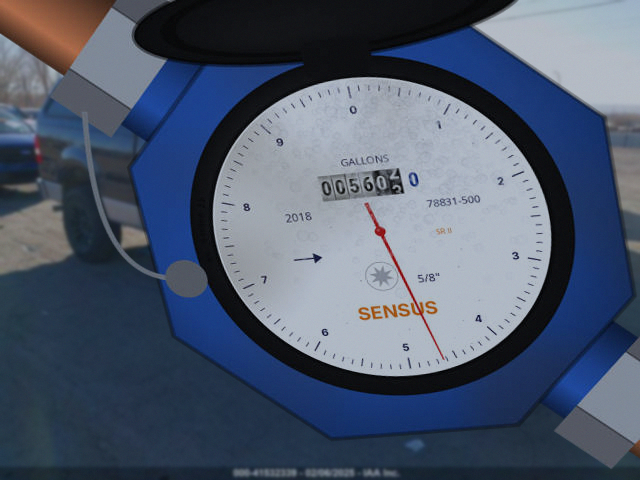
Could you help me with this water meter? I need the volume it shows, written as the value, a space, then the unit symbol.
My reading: 56024.6 gal
